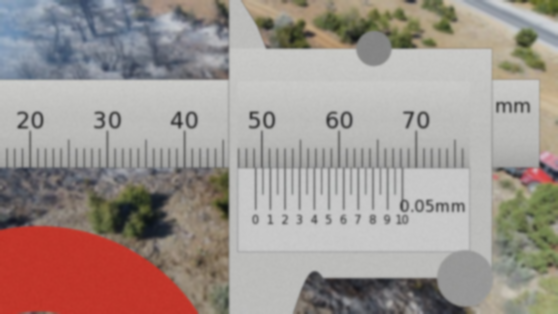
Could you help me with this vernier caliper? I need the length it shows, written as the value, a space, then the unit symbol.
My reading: 49.2 mm
